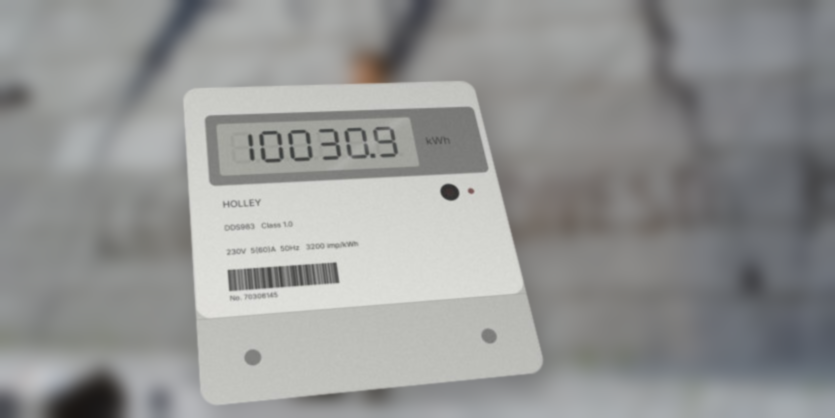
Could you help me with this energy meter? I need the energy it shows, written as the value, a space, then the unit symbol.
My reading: 10030.9 kWh
